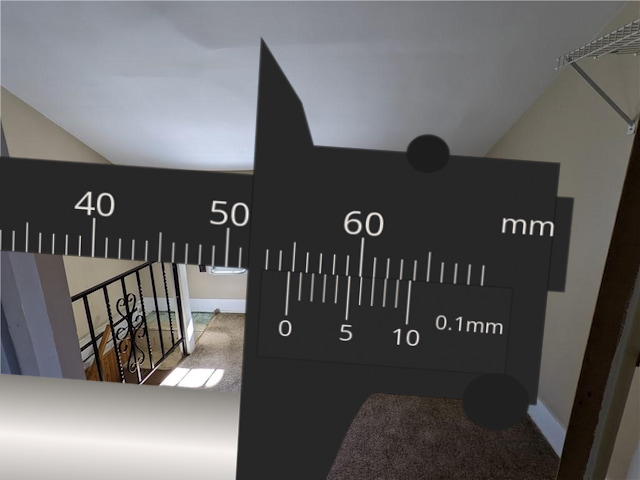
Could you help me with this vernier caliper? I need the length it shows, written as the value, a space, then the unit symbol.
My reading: 54.7 mm
